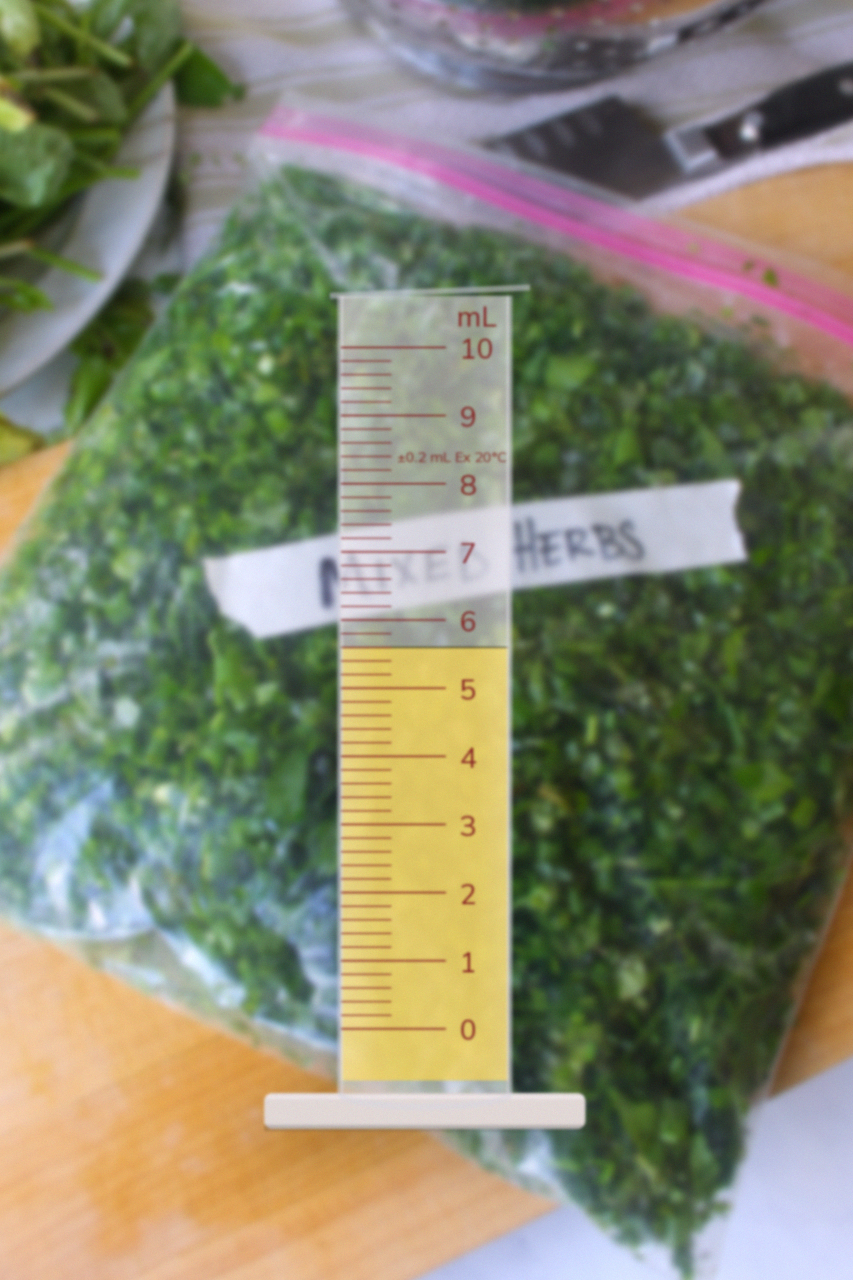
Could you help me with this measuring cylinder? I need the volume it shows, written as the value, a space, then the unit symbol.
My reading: 5.6 mL
